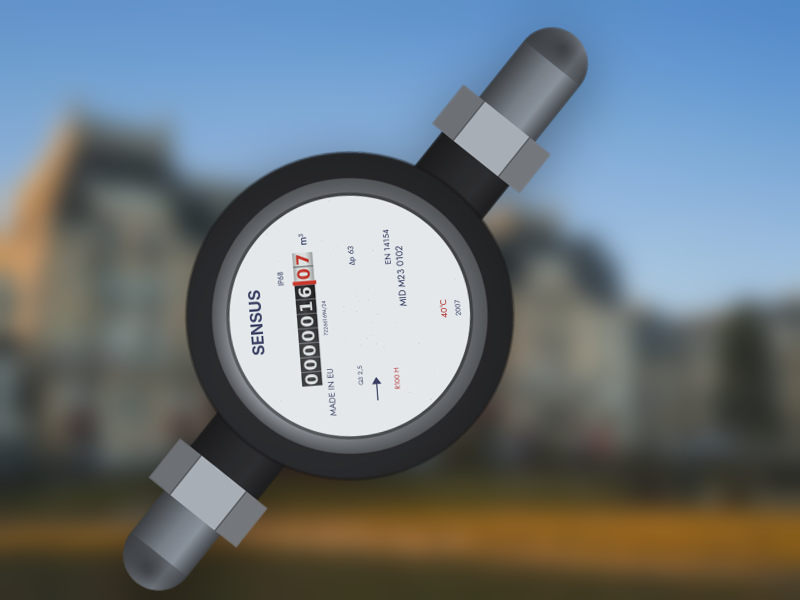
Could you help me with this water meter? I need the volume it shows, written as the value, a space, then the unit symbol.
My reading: 16.07 m³
